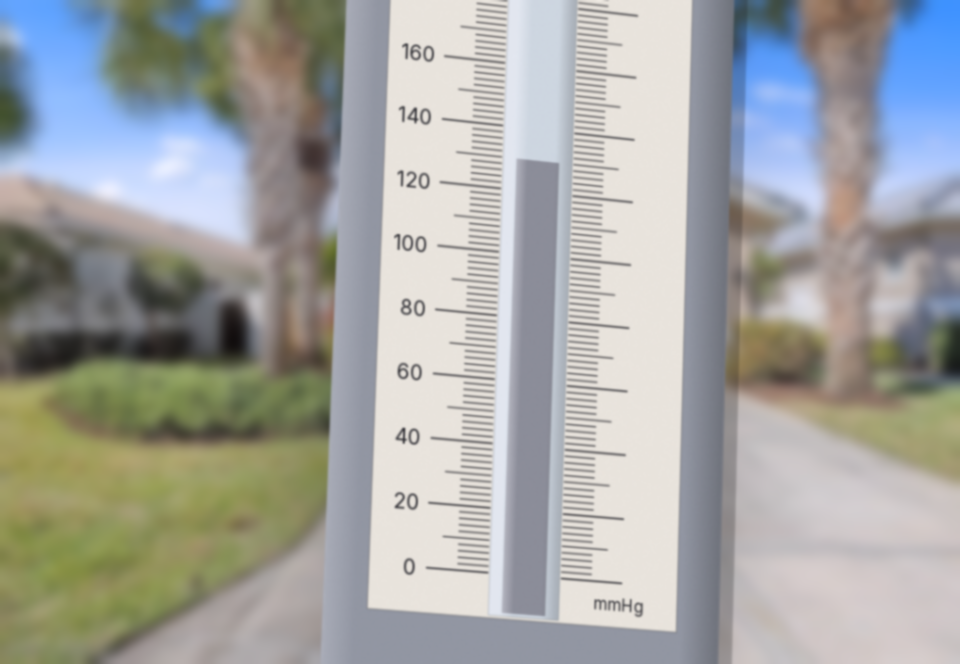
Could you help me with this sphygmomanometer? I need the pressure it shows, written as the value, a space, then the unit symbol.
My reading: 130 mmHg
